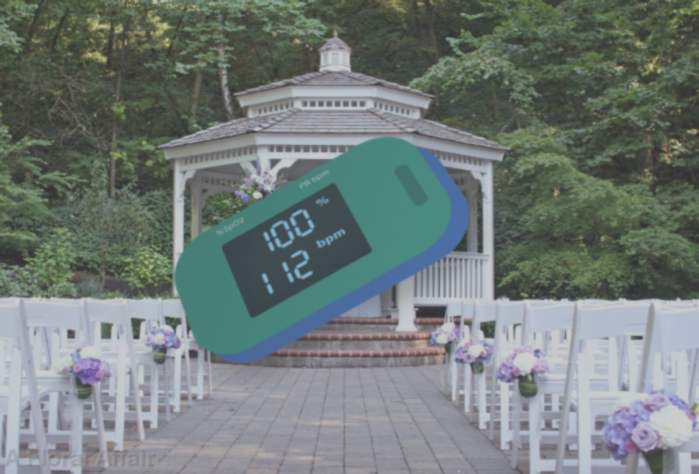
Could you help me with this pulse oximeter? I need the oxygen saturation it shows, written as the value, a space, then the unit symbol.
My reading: 100 %
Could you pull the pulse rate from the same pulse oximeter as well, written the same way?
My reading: 112 bpm
